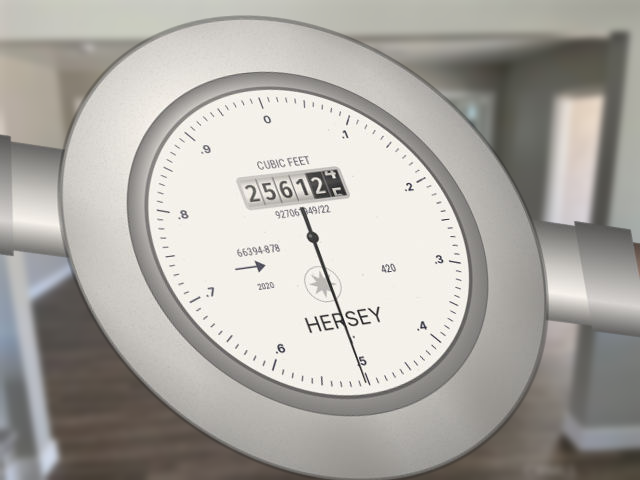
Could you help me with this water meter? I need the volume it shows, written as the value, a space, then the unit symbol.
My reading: 256124.50 ft³
